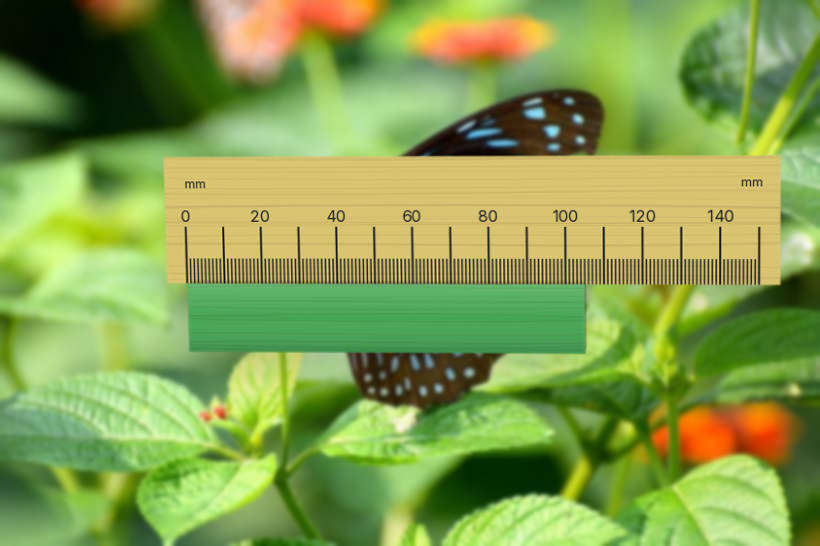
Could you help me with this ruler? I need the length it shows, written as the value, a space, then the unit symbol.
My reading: 105 mm
